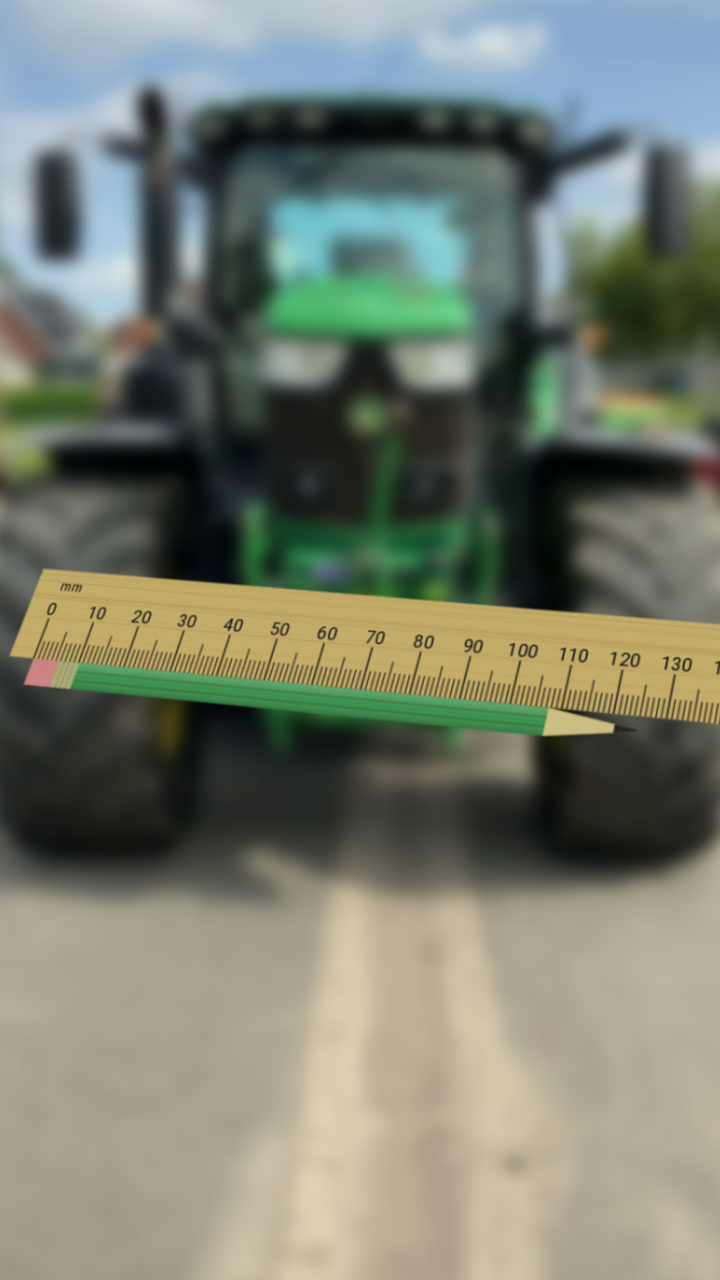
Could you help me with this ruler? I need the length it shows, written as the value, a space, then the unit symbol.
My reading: 125 mm
